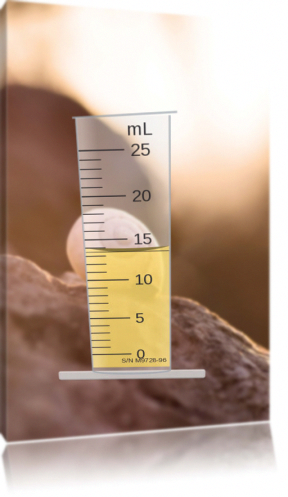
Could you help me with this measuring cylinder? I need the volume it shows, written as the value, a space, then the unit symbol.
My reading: 13.5 mL
